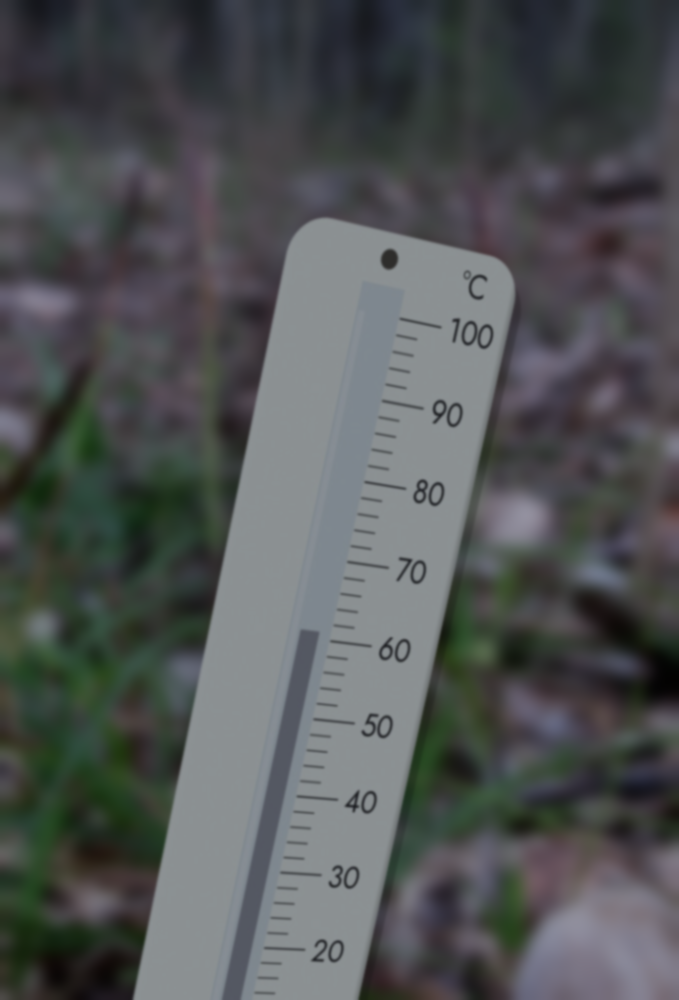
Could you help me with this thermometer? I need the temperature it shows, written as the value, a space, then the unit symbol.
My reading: 61 °C
